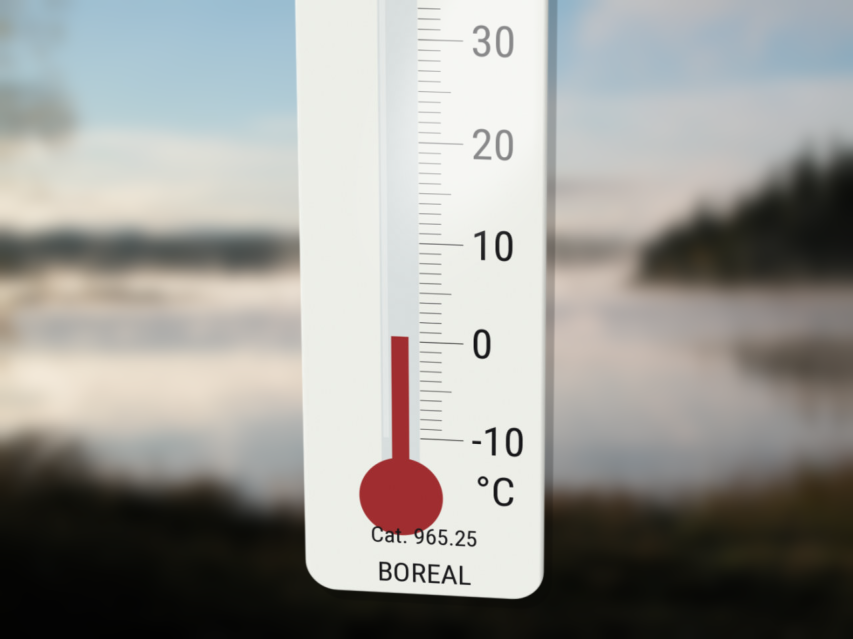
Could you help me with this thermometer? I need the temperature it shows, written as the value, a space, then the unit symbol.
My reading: 0.5 °C
